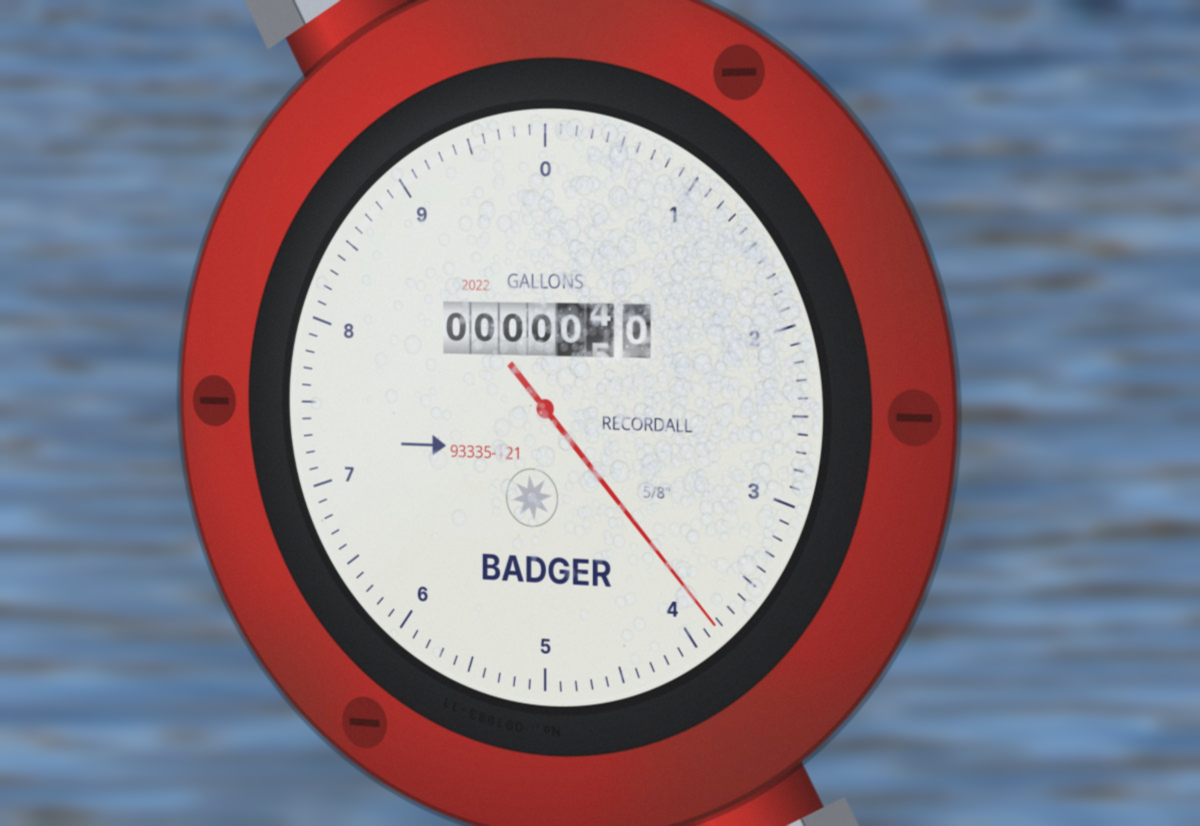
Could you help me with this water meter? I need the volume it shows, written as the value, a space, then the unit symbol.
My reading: 43.8 gal
